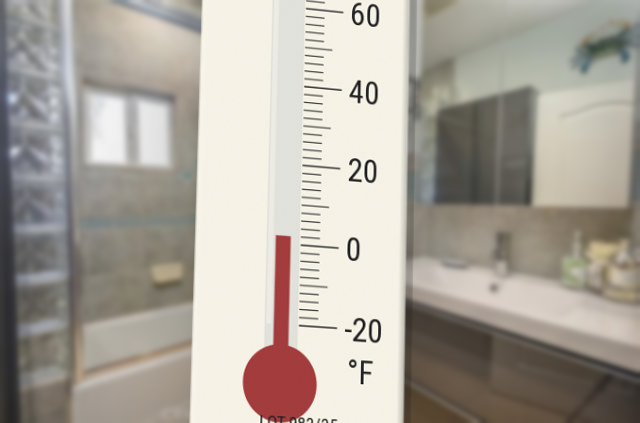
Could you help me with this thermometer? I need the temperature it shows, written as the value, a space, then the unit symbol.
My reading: 2 °F
